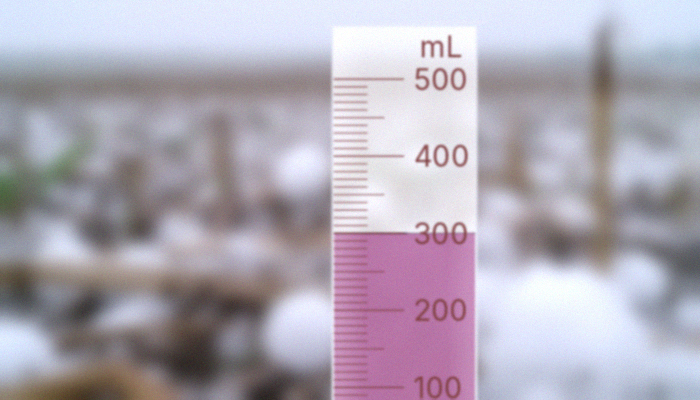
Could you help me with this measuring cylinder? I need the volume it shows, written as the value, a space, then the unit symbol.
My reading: 300 mL
